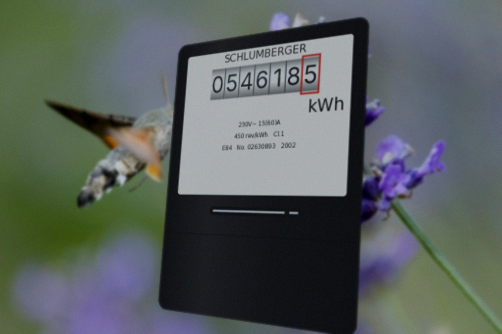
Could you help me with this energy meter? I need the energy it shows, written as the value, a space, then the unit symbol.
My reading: 54618.5 kWh
